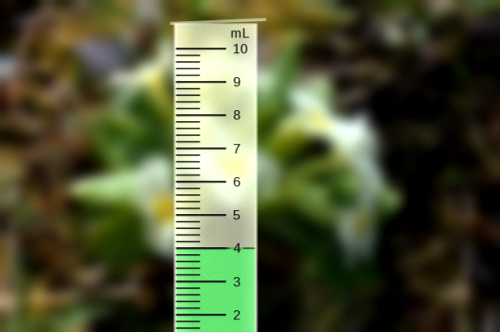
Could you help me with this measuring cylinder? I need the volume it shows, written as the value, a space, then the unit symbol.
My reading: 4 mL
